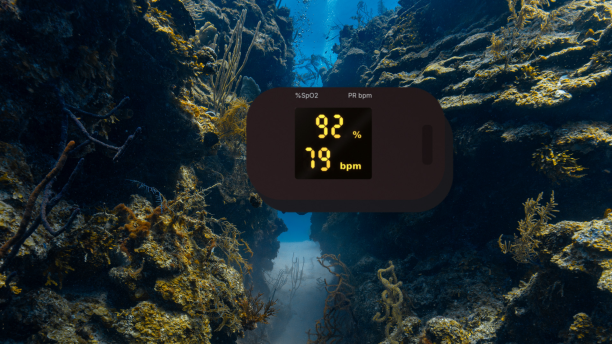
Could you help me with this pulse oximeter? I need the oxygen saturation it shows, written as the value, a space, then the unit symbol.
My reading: 92 %
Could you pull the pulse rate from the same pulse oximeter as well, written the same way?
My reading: 79 bpm
